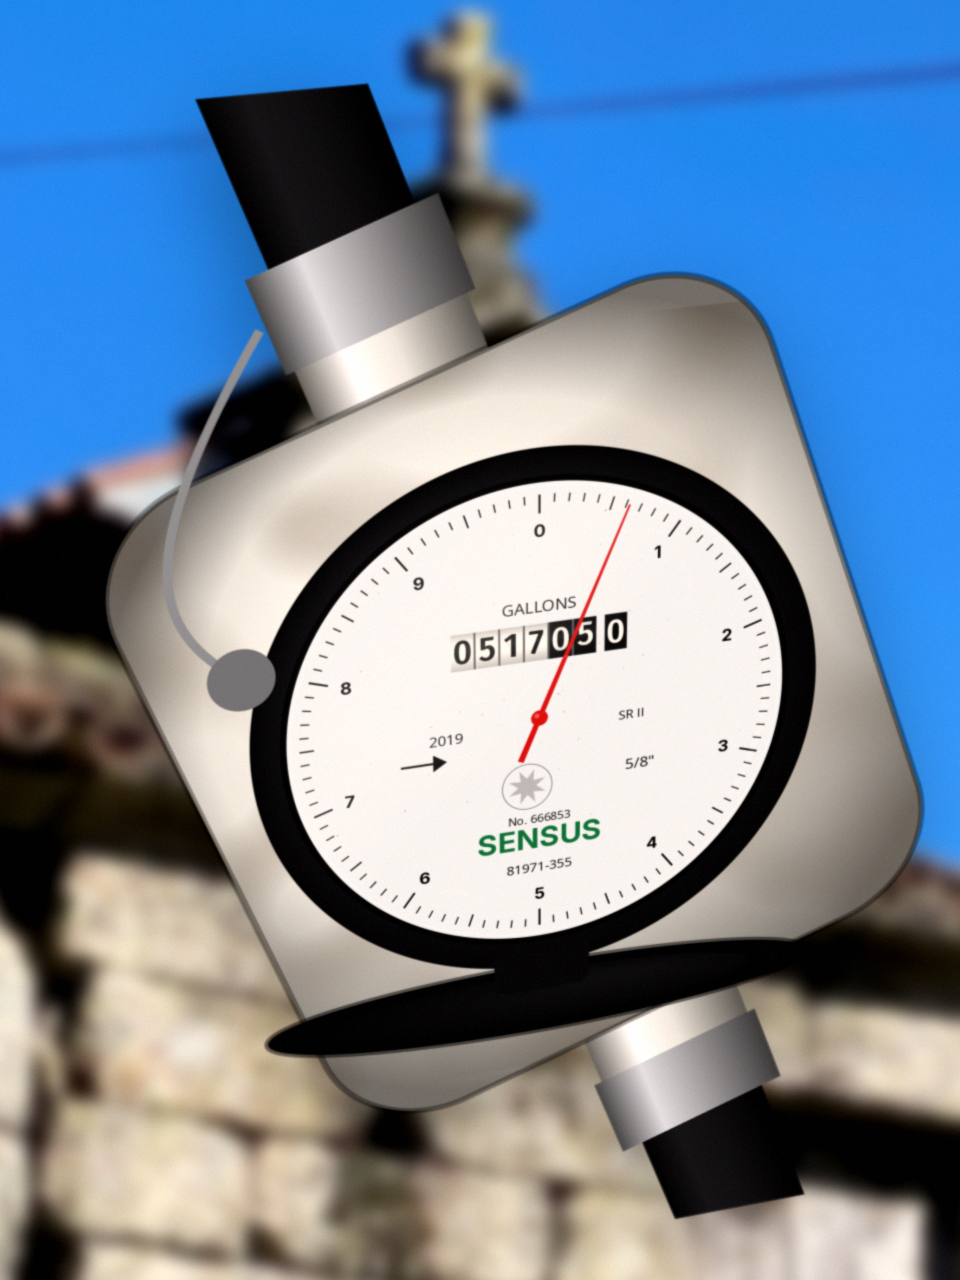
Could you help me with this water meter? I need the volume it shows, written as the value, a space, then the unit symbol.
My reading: 517050.6 gal
